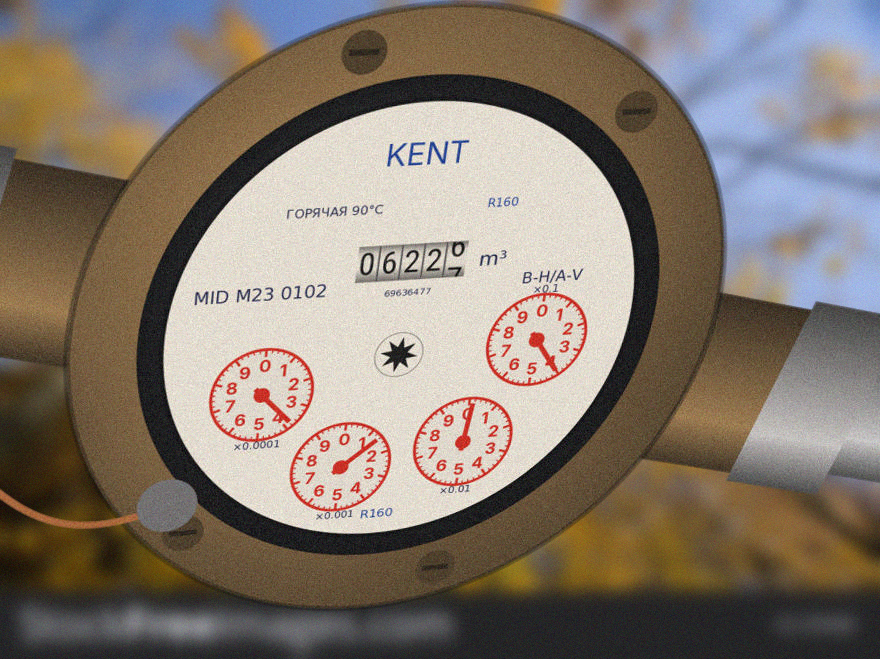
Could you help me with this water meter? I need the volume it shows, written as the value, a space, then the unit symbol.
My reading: 6226.4013 m³
